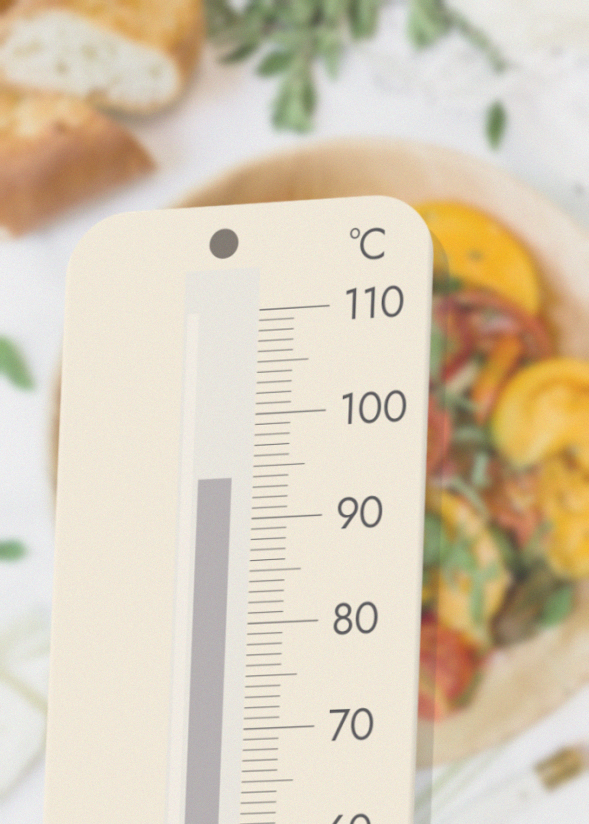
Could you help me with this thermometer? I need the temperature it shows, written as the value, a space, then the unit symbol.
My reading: 94 °C
